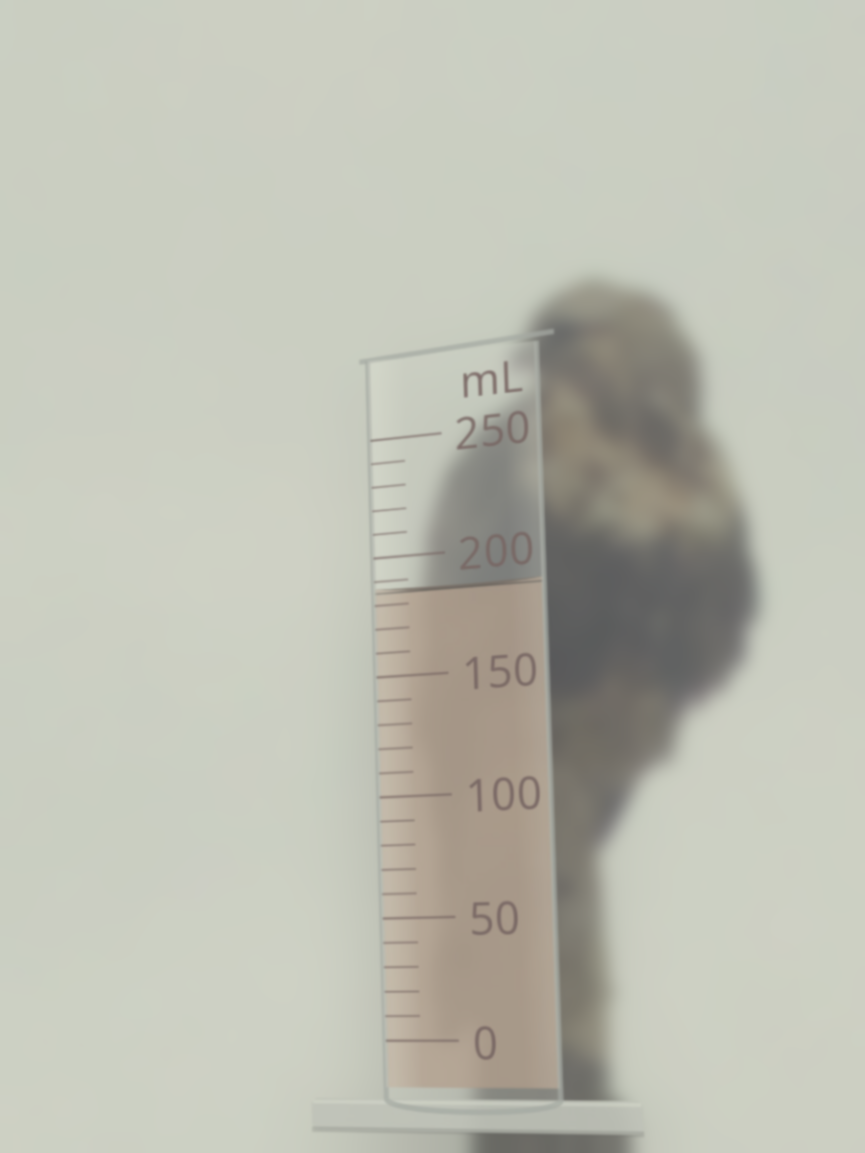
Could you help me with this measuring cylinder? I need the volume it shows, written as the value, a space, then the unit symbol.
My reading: 185 mL
